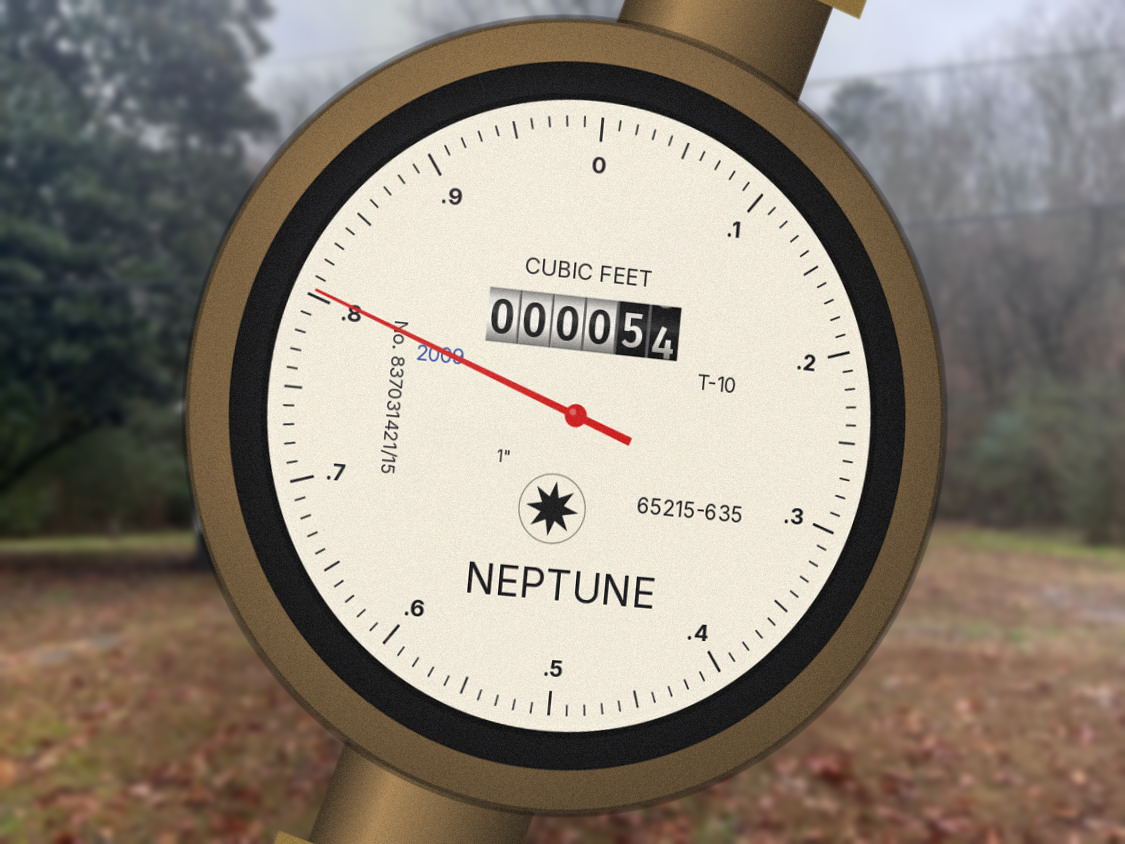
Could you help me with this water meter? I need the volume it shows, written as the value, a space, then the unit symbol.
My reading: 53.80 ft³
